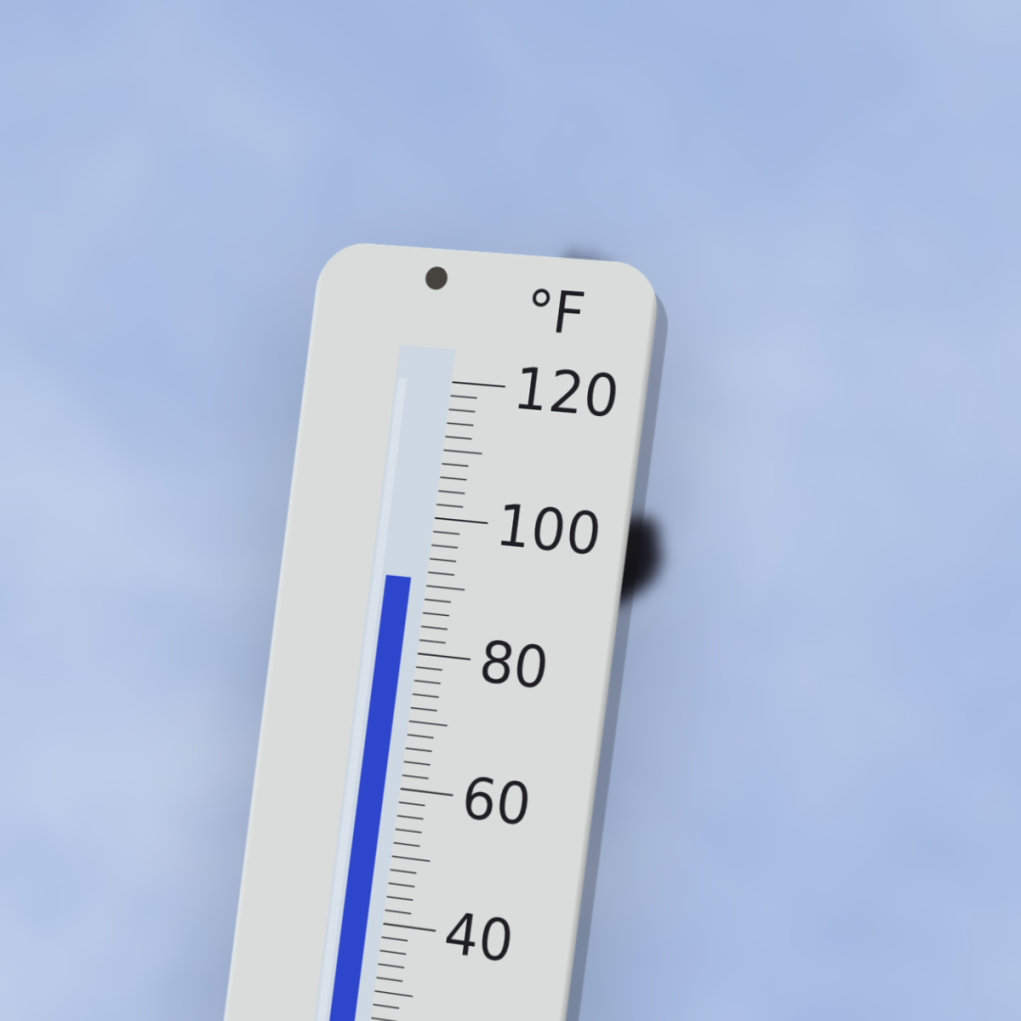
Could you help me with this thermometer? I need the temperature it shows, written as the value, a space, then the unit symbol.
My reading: 91 °F
